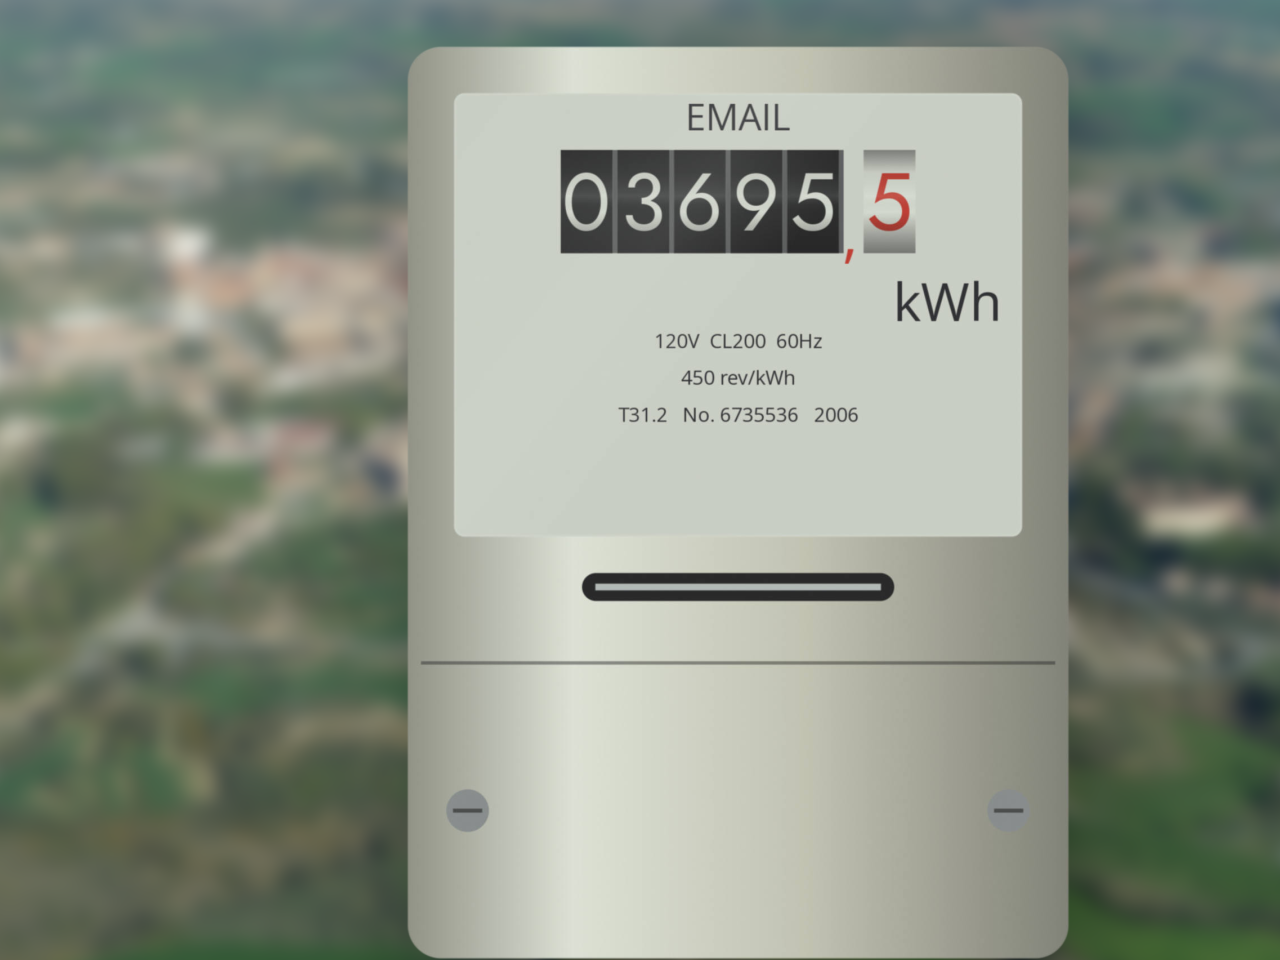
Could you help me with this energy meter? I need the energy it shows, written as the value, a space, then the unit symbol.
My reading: 3695.5 kWh
